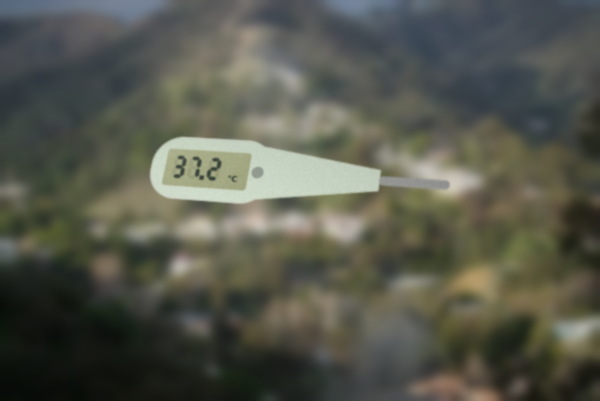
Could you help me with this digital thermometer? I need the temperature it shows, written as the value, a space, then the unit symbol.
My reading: 37.2 °C
